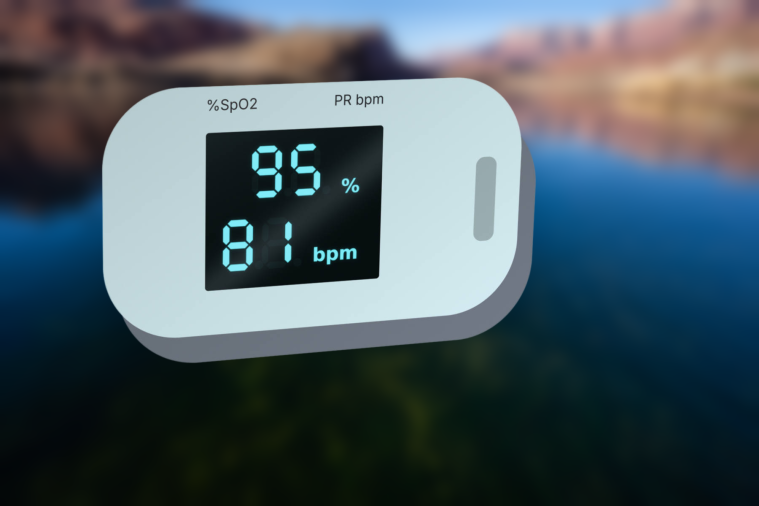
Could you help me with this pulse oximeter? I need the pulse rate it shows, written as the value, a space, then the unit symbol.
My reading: 81 bpm
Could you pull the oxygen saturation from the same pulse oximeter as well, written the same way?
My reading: 95 %
